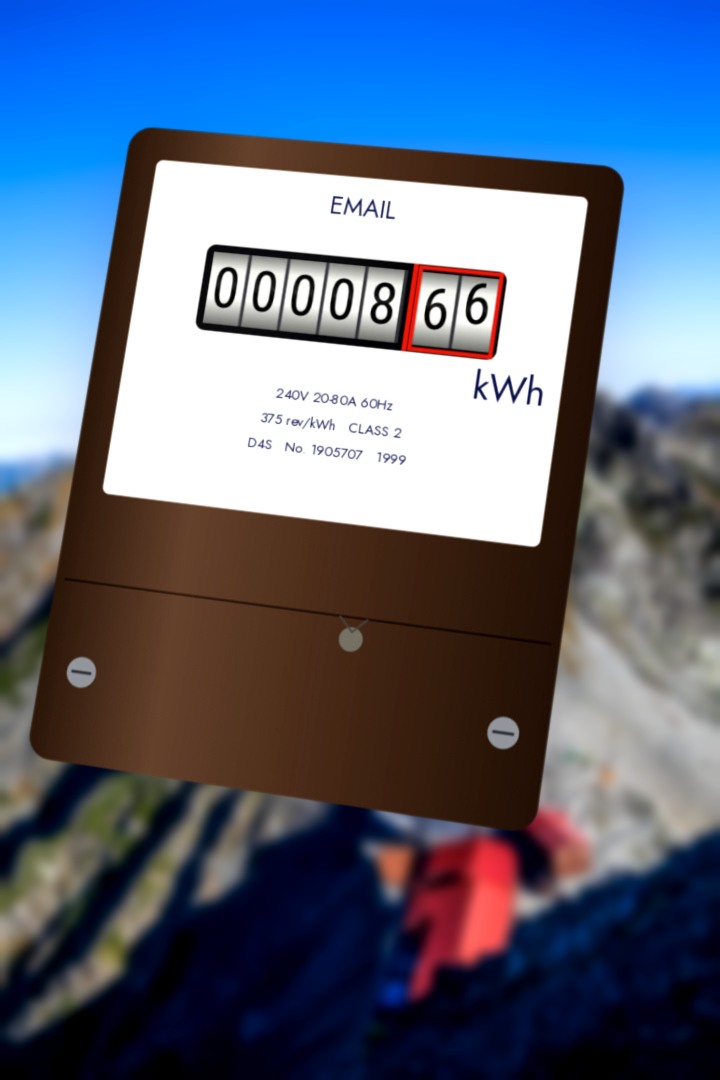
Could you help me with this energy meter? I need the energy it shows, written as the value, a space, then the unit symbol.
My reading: 8.66 kWh
